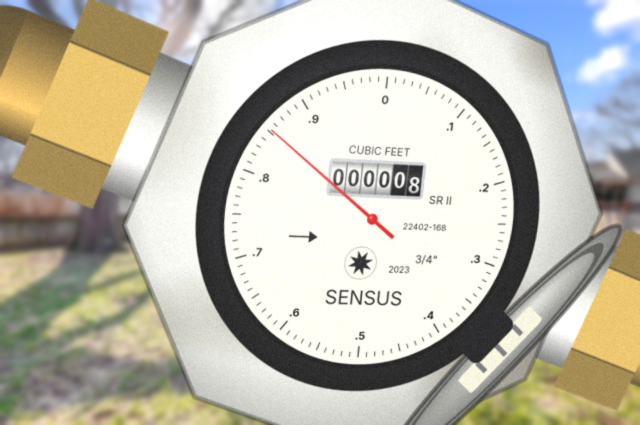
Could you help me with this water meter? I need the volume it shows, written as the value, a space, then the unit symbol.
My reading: 7.85 ft³
